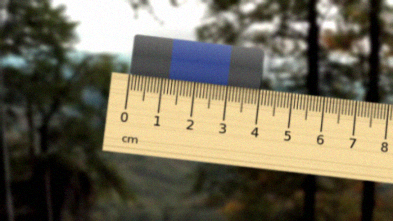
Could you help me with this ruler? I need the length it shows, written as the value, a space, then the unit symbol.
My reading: 4 cm
